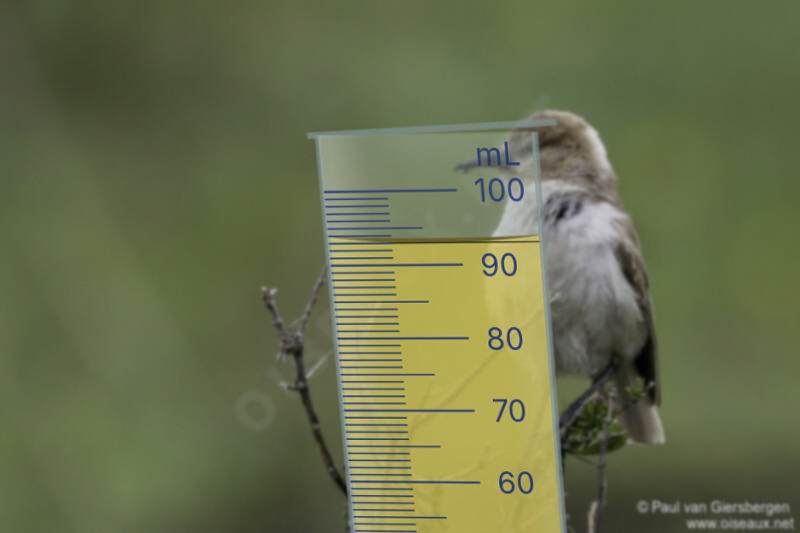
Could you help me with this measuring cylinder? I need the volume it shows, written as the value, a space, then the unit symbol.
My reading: 93 mL
